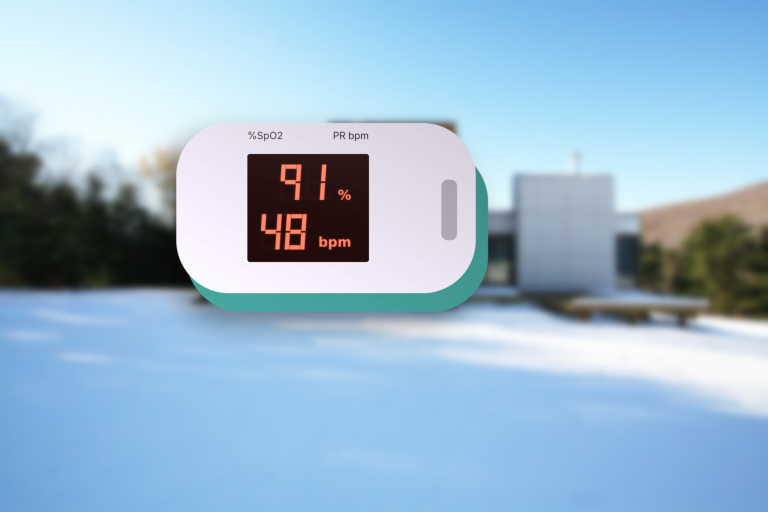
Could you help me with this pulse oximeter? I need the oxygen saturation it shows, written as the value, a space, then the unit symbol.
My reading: 91 %
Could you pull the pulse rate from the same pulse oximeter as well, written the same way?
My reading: 48 bpm
